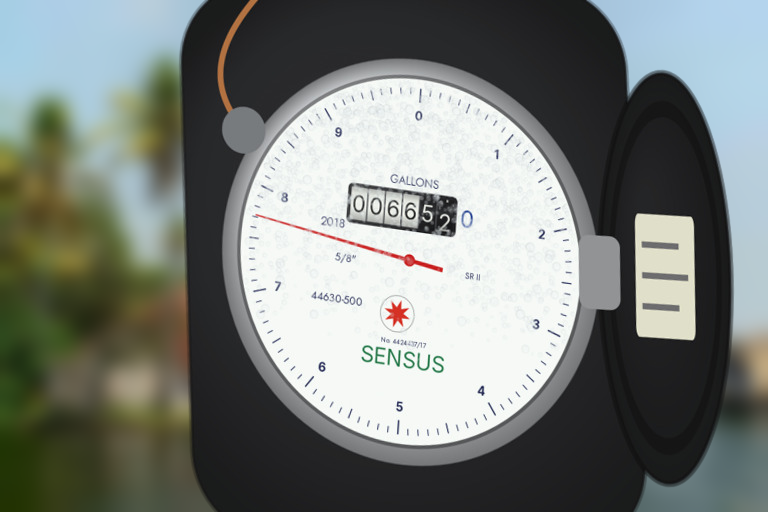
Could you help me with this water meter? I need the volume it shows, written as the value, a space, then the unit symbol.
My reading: 66517.7 gal
